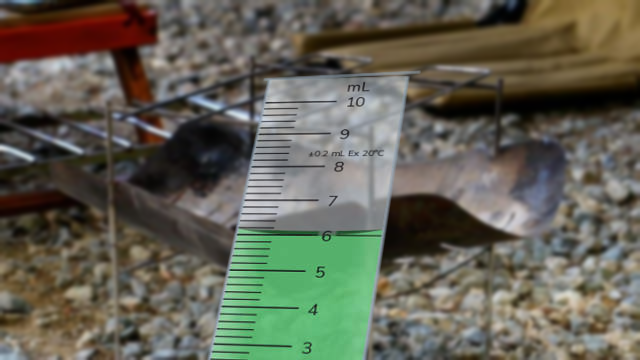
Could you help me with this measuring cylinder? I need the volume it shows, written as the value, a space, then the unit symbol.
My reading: 6 mL
